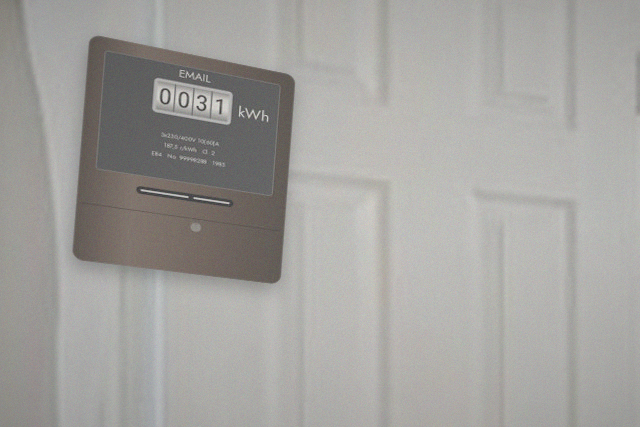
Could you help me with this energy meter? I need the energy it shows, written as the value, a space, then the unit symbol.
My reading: 31 kWh
